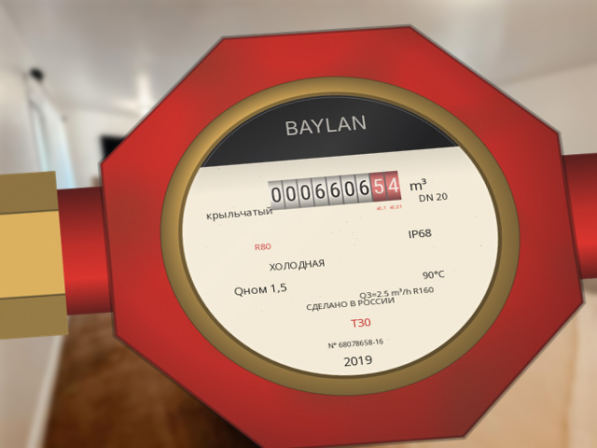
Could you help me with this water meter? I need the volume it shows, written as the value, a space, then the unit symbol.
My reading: 6606.54 m³
